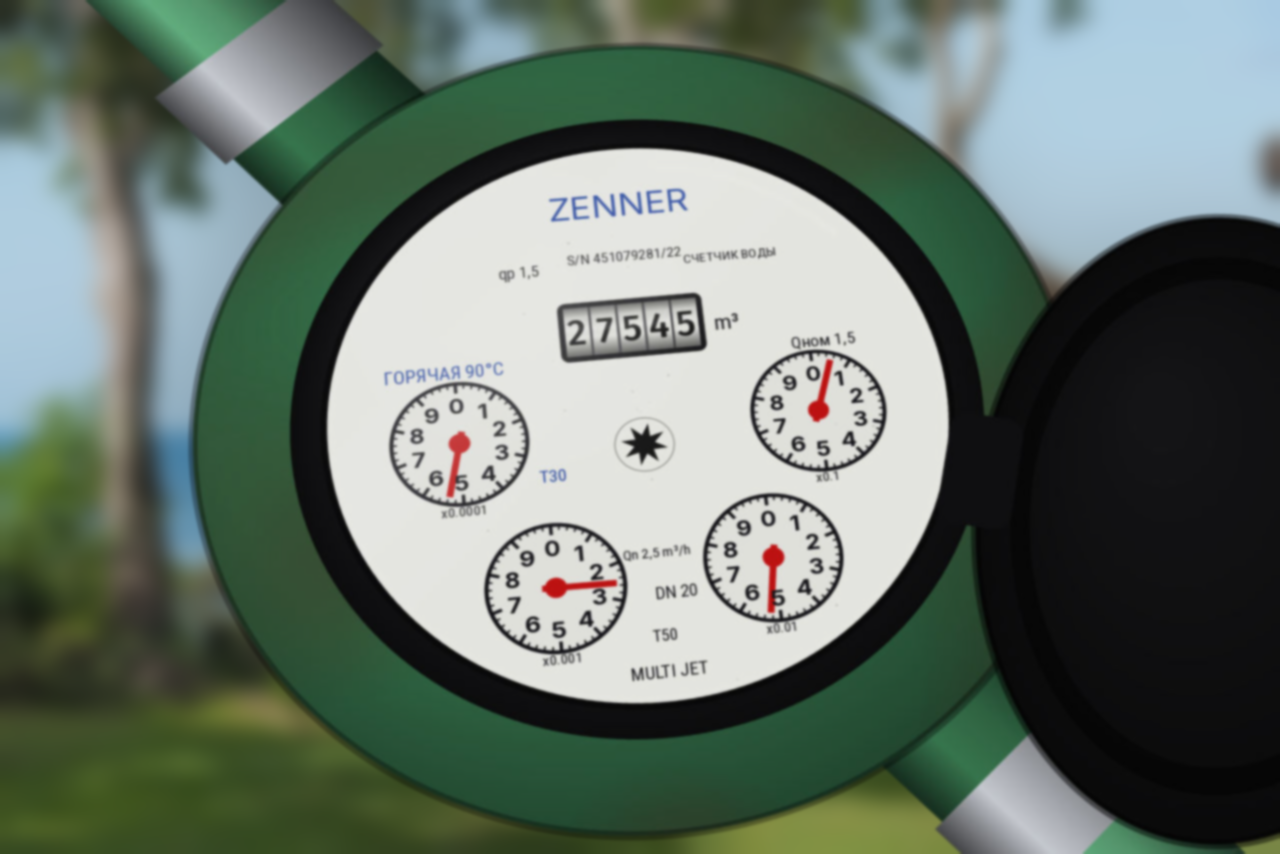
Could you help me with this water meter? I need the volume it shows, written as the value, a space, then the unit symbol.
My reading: 27545.0525 m³
